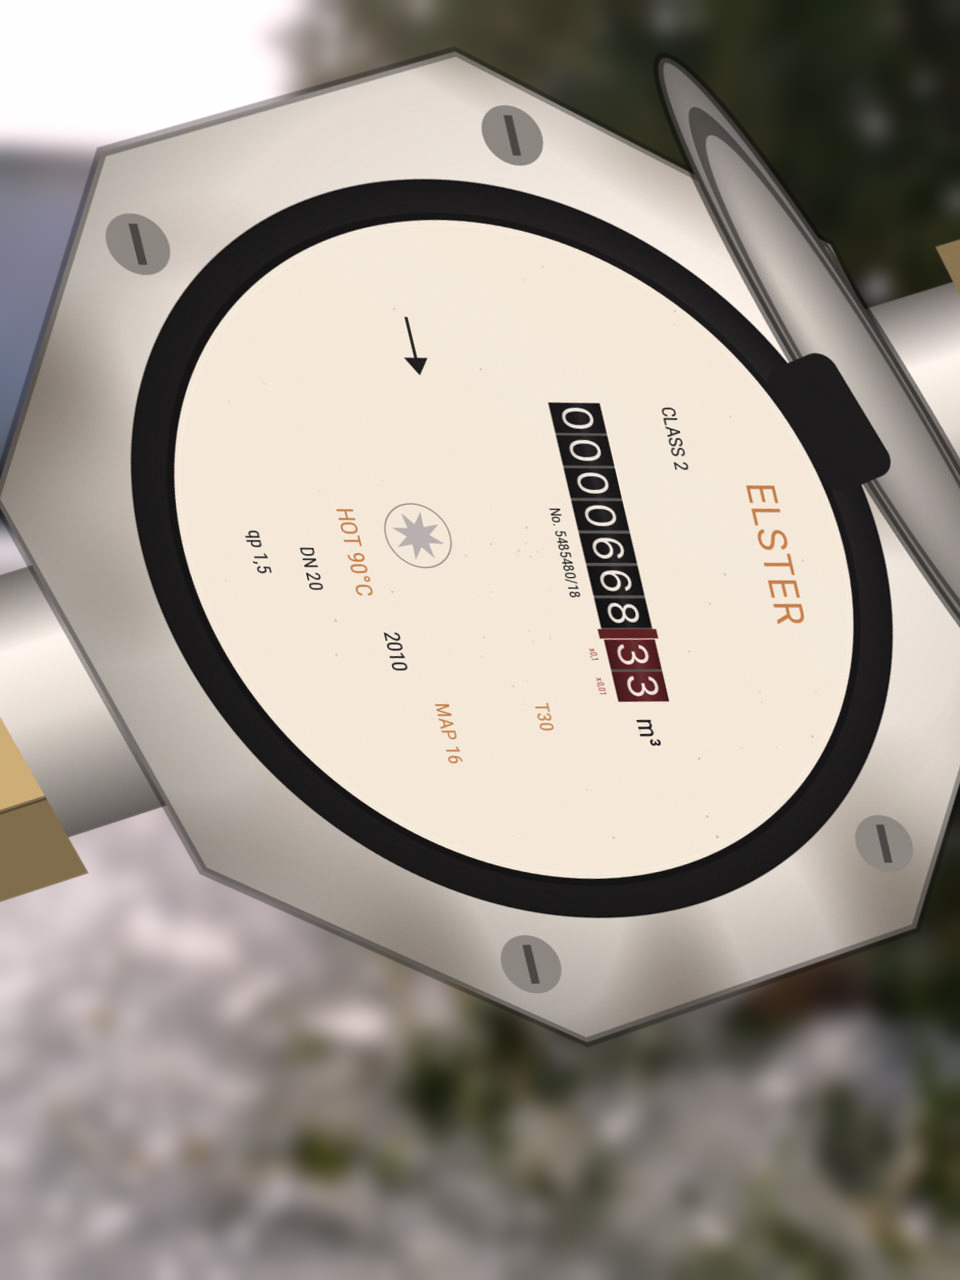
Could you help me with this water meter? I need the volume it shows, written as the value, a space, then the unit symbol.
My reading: 668.33 m³
